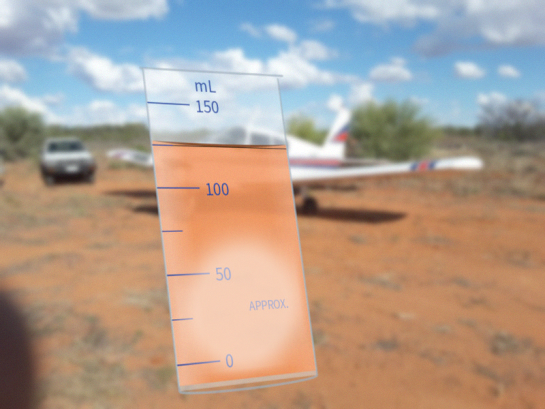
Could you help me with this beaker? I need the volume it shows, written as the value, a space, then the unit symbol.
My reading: 125 mL
